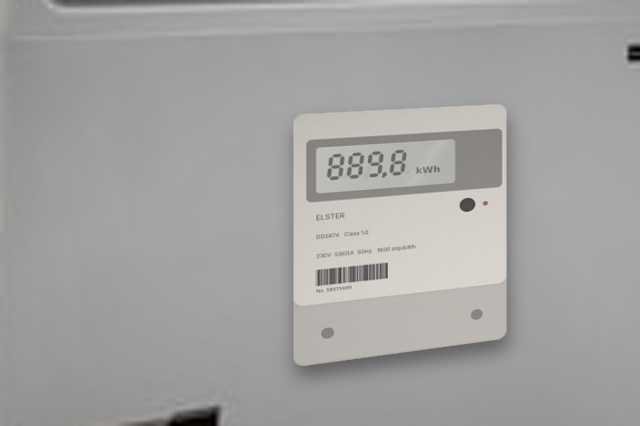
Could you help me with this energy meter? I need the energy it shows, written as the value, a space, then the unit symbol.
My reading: 889.8 kWh
